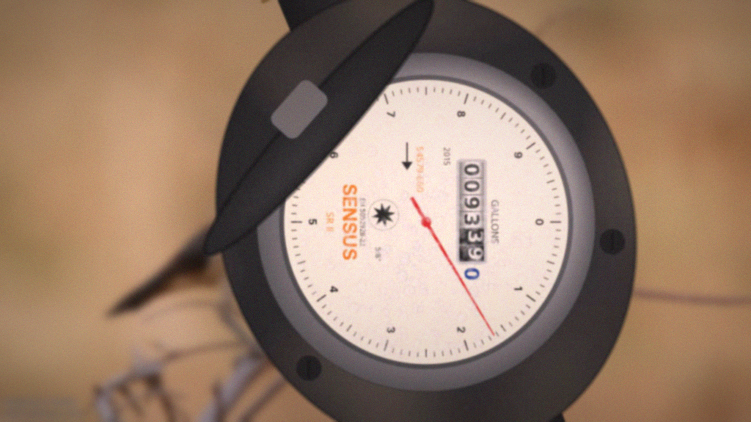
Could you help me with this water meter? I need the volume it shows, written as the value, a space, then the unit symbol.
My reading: 93391.6 gal
